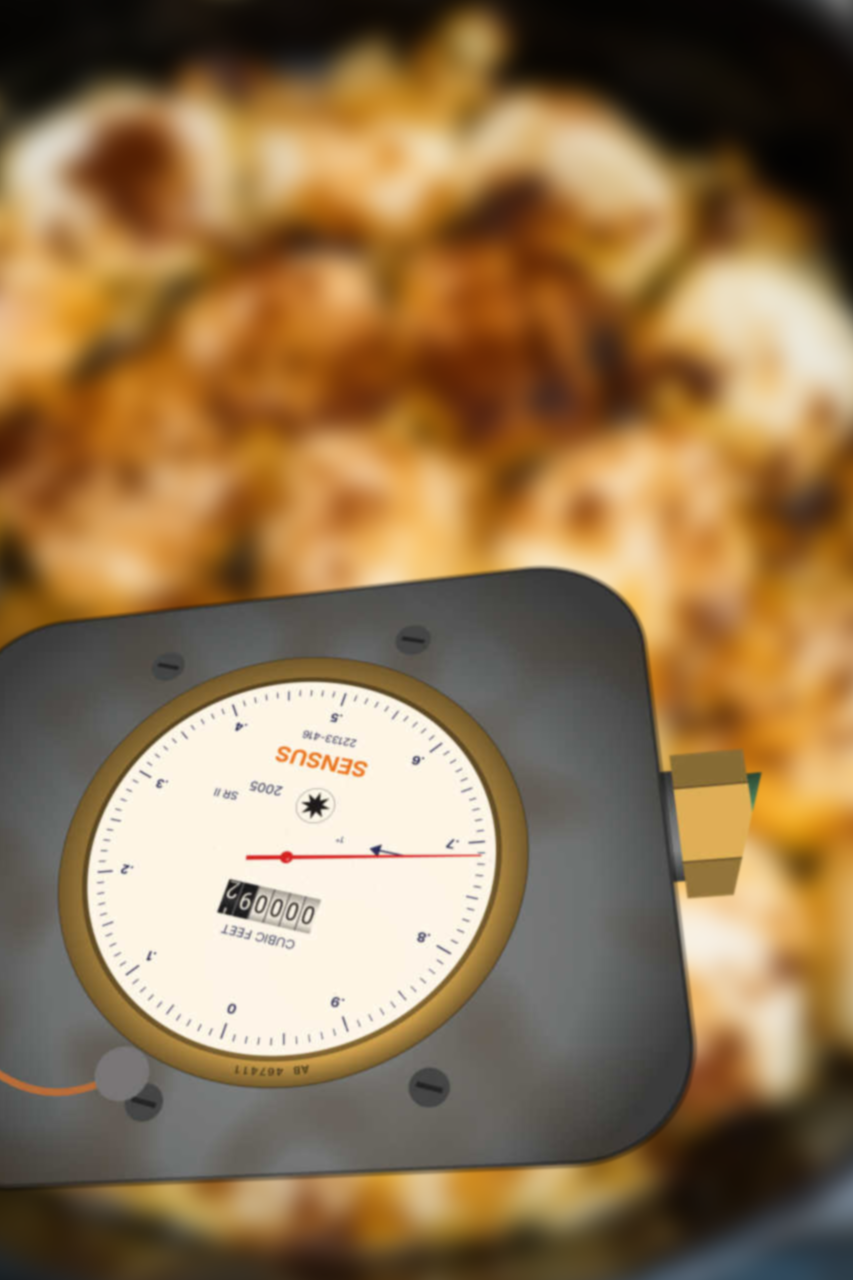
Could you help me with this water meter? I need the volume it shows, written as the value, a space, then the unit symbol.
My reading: 91.71 ft³
